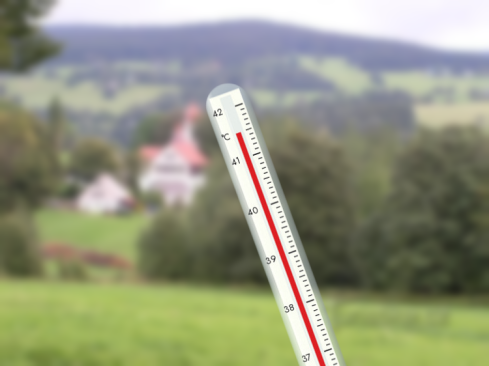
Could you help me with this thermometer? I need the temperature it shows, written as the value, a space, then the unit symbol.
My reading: 41.5 °C
